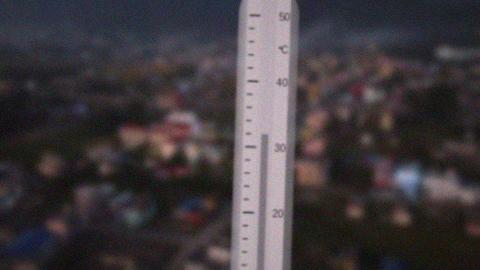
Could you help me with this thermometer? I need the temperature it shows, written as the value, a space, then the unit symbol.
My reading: 32 °C
